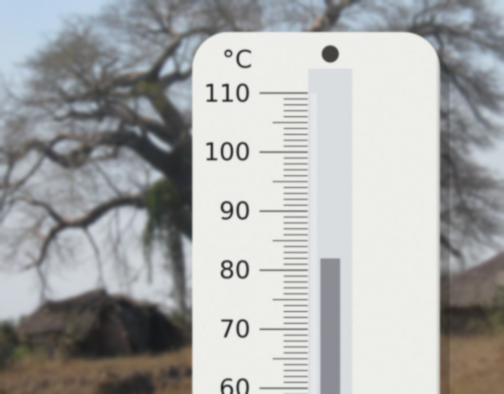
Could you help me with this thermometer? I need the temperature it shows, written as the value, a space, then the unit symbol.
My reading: 82 °C
